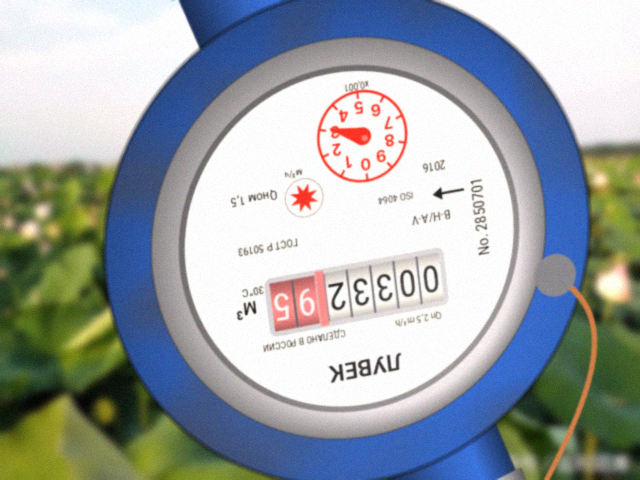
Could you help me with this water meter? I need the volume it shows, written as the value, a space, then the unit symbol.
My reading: 332.953 m³
